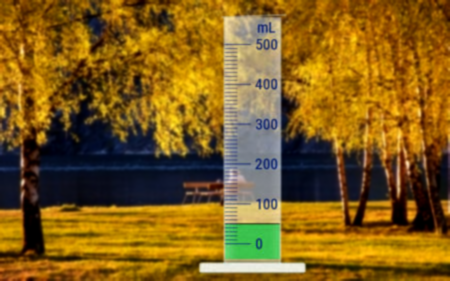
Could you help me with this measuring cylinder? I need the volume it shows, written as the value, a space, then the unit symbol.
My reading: 50 mL
